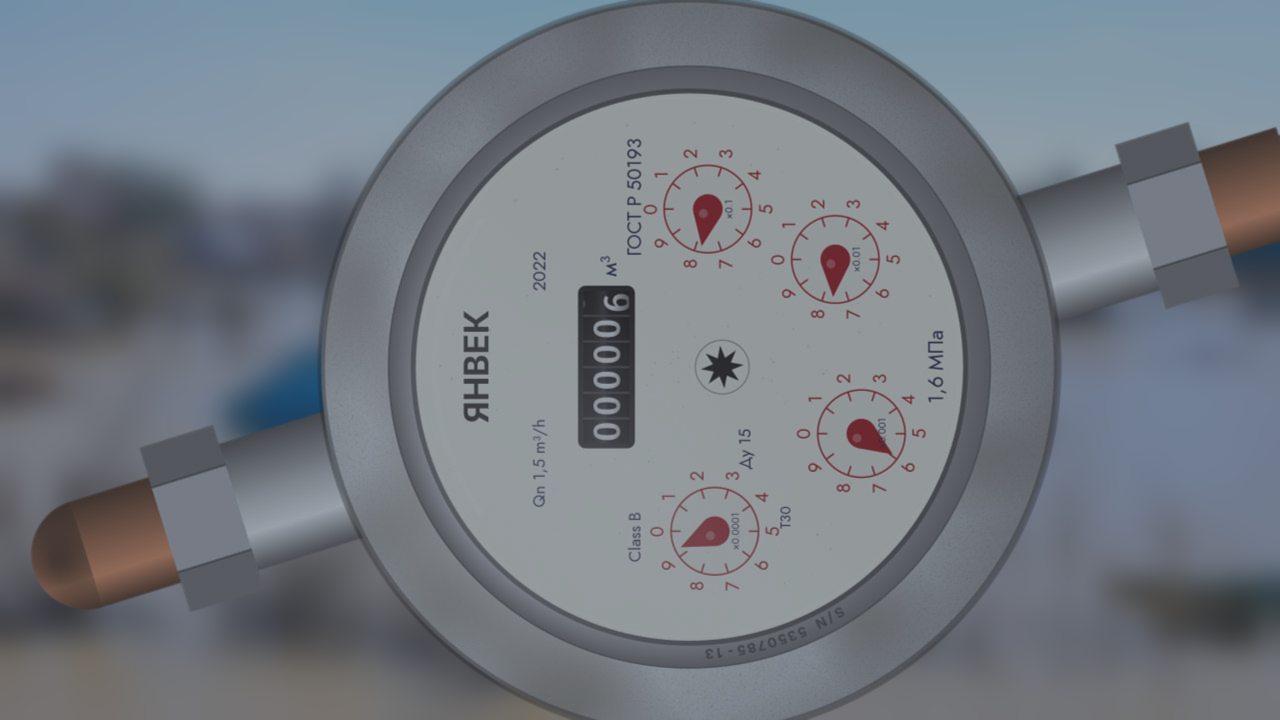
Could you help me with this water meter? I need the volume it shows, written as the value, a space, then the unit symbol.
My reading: 5.7759 m³
